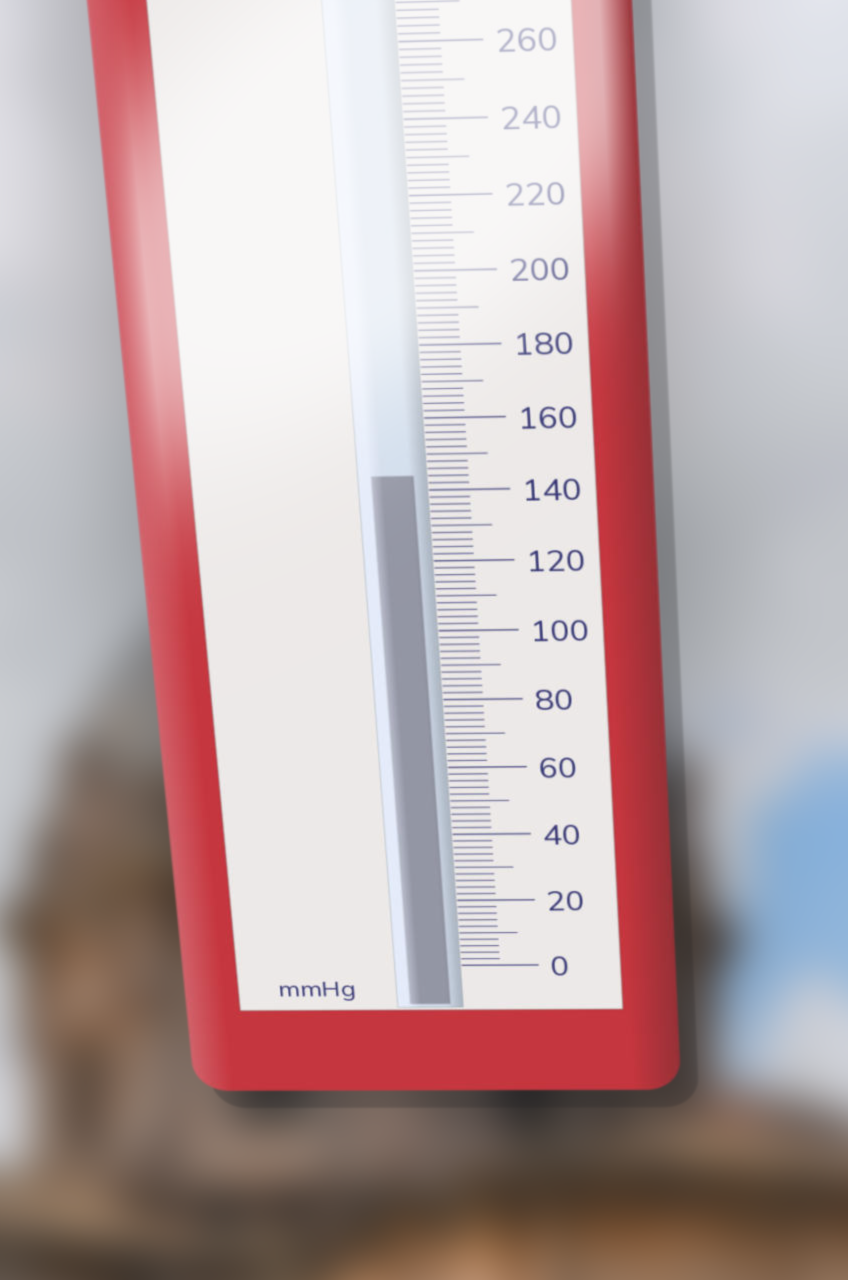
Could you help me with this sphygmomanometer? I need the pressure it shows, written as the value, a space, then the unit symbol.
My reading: 144 mmHg
